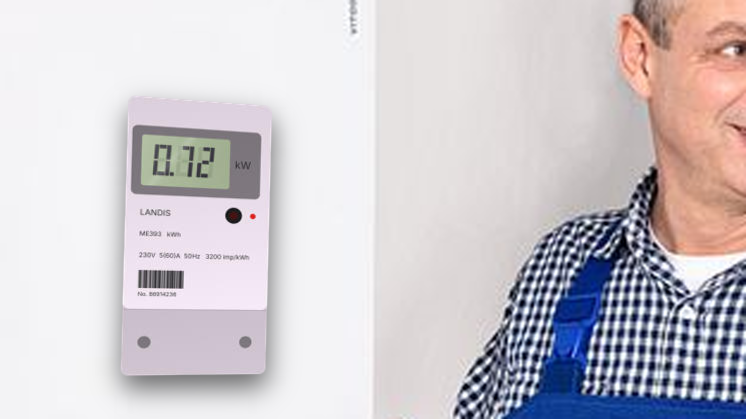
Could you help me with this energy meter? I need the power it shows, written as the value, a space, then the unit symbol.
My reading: 0.72 kW
